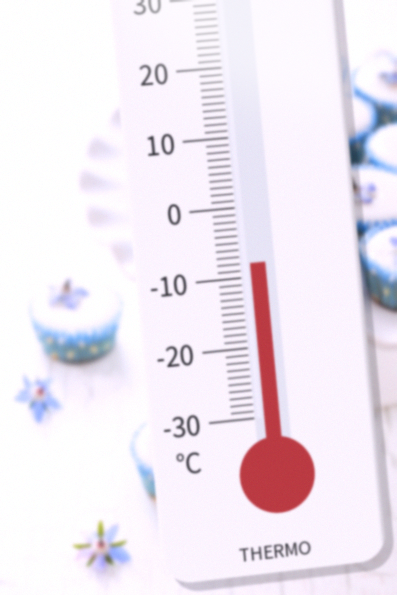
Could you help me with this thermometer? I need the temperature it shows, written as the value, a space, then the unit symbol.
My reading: -8 °C
